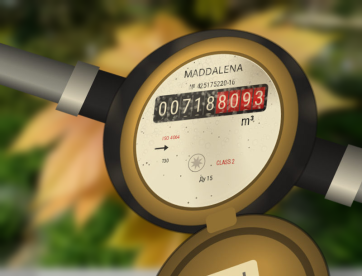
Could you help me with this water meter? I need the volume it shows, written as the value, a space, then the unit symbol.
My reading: 718.8093 m³
